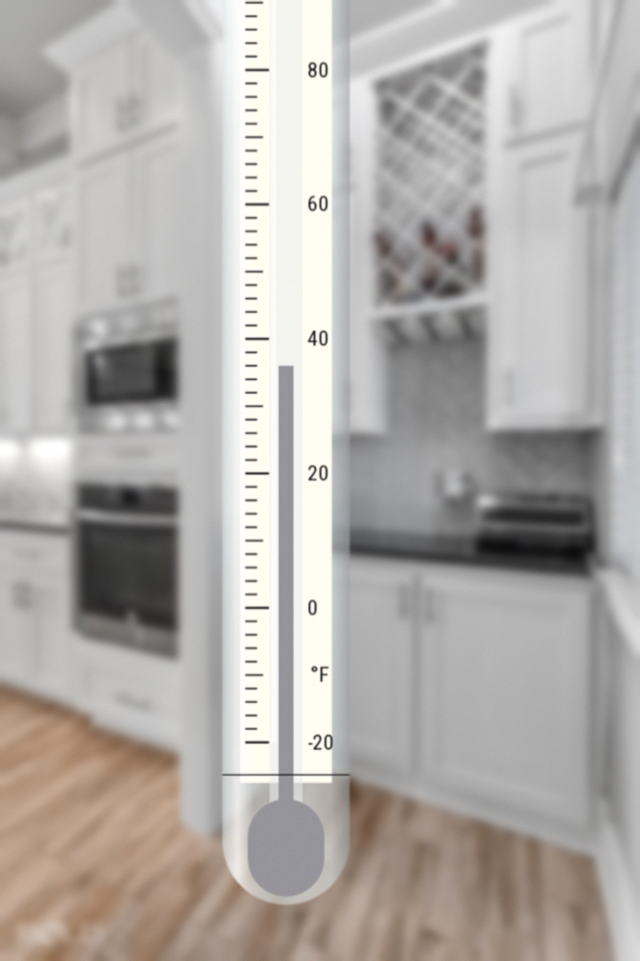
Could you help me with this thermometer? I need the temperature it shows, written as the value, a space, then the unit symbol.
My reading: 36 °F
